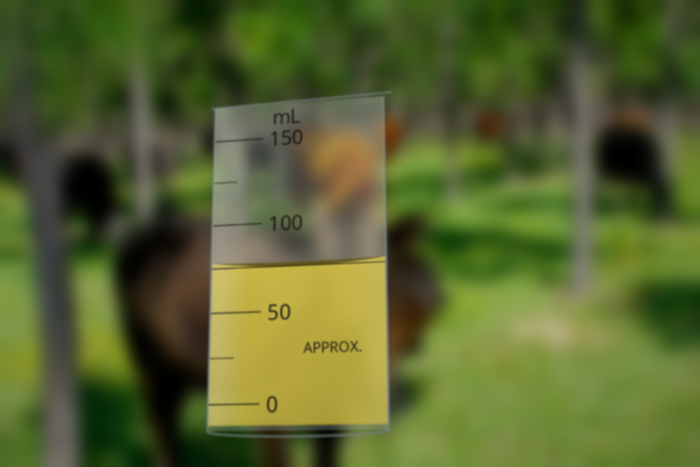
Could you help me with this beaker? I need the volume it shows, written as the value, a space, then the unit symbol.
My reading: 75 mL
